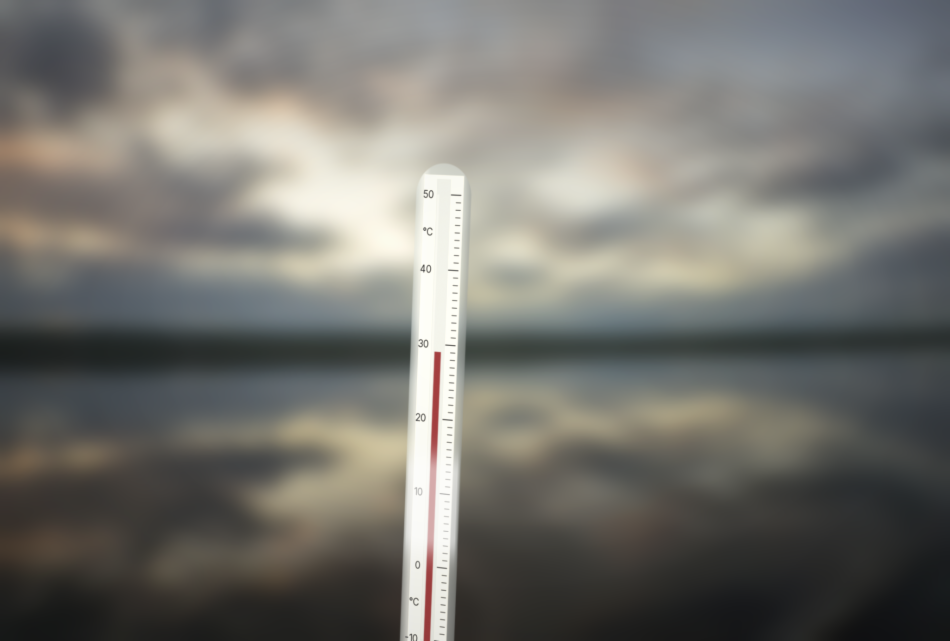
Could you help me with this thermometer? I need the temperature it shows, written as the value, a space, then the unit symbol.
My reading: 29 °C
